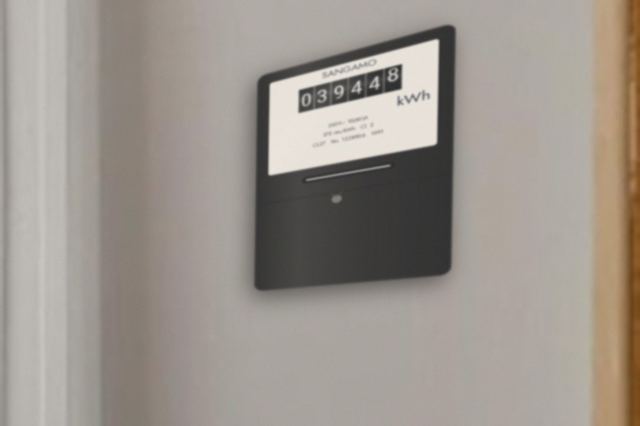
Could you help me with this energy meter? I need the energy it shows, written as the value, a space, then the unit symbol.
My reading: 39448 kWh
